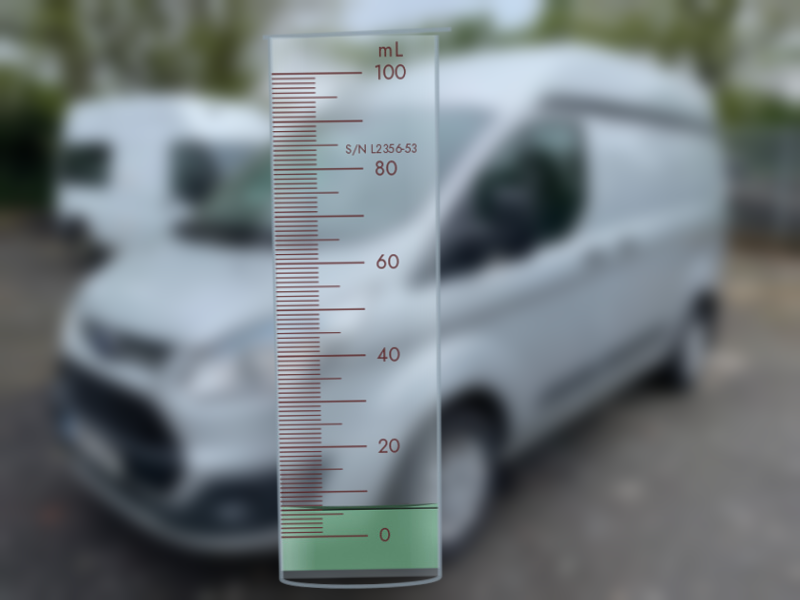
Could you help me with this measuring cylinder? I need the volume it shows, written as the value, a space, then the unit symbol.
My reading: 6 mL
